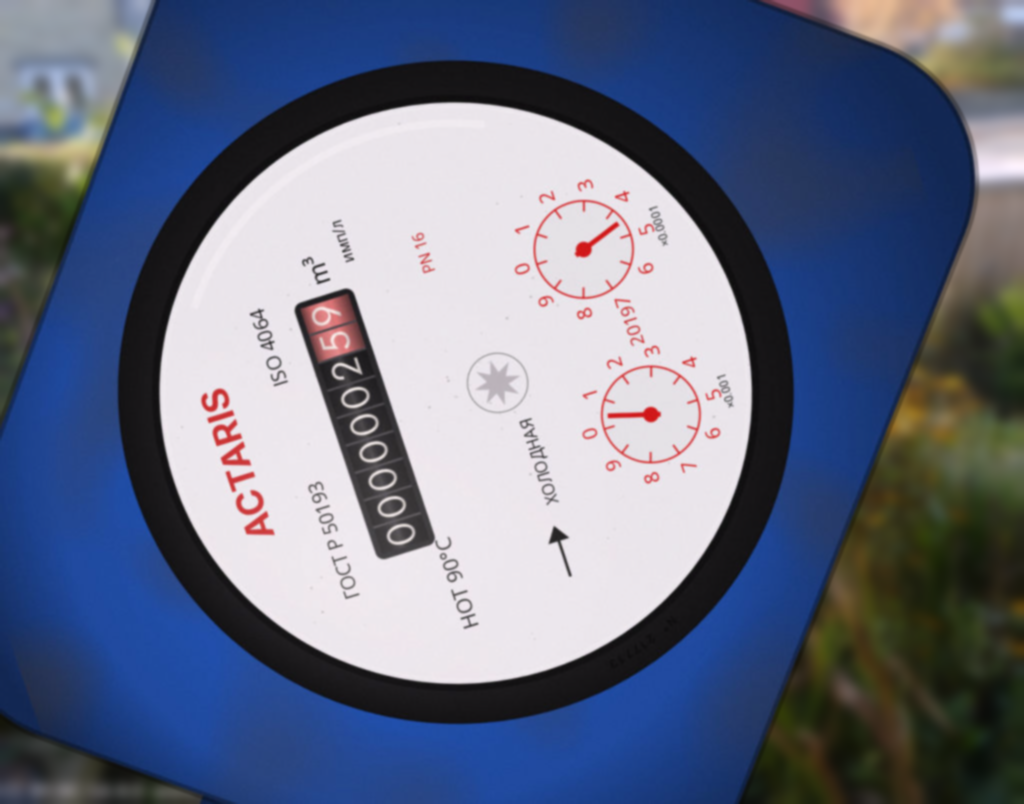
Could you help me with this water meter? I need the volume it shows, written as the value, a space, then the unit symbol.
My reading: 2.5904 m³
